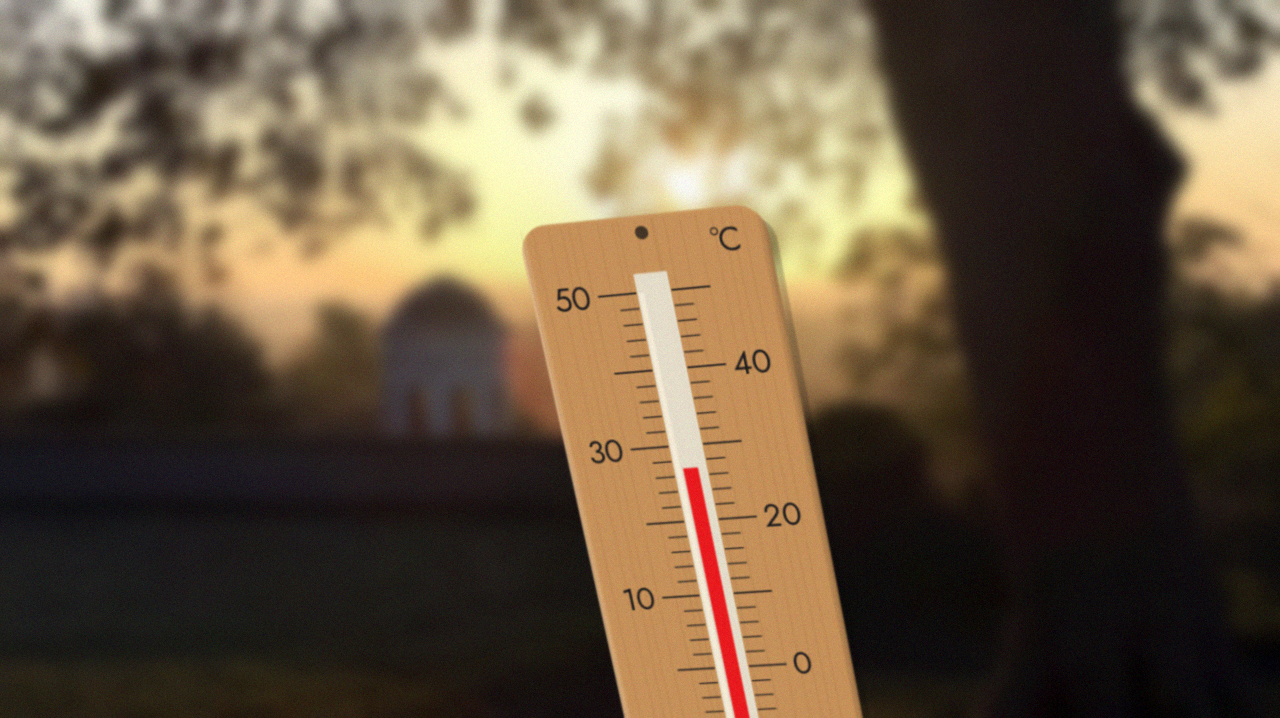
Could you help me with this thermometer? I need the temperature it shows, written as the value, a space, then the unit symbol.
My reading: 27 °C
